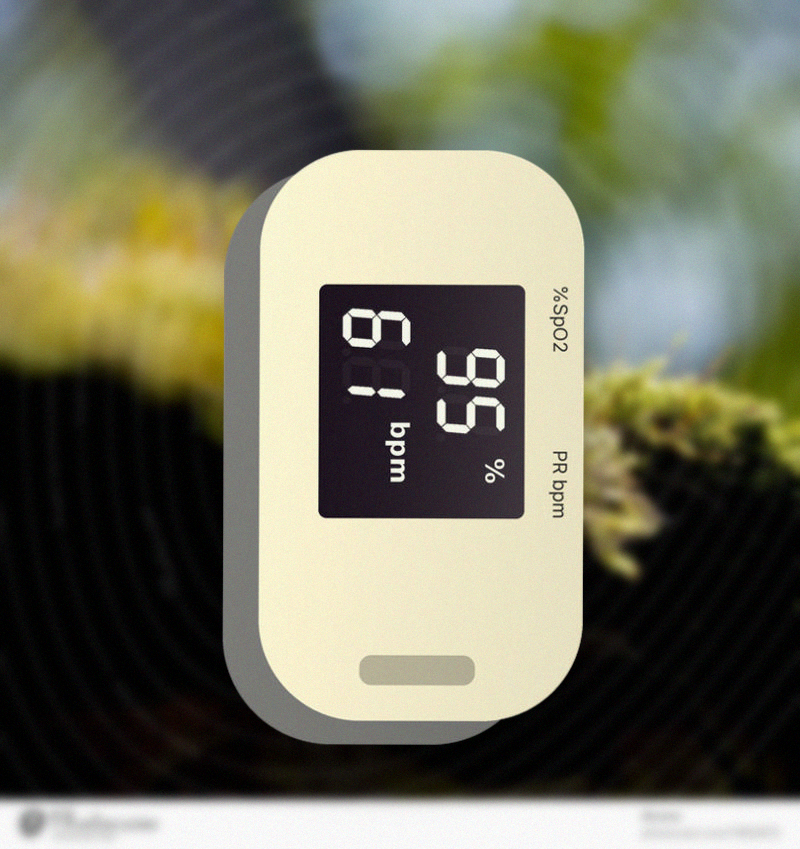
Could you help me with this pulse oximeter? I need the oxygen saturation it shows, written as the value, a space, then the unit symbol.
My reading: 95 %
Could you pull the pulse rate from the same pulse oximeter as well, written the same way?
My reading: 61 bpm
